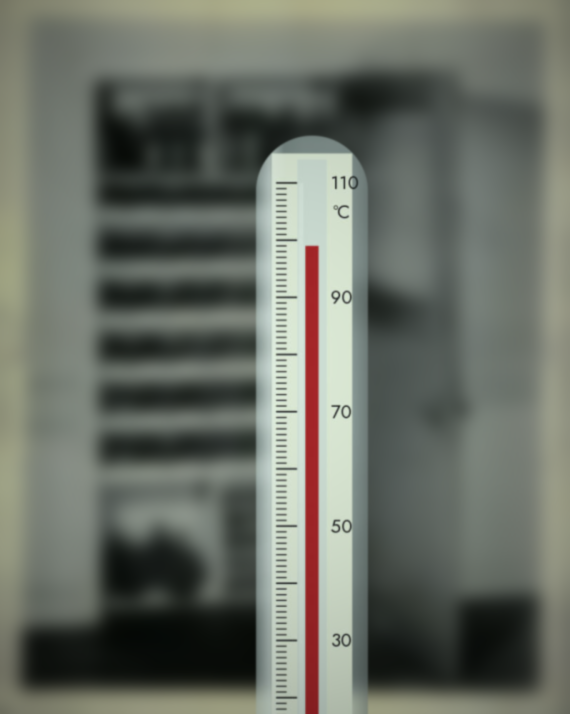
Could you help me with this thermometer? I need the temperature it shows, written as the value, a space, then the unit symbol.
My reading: 99 °C
